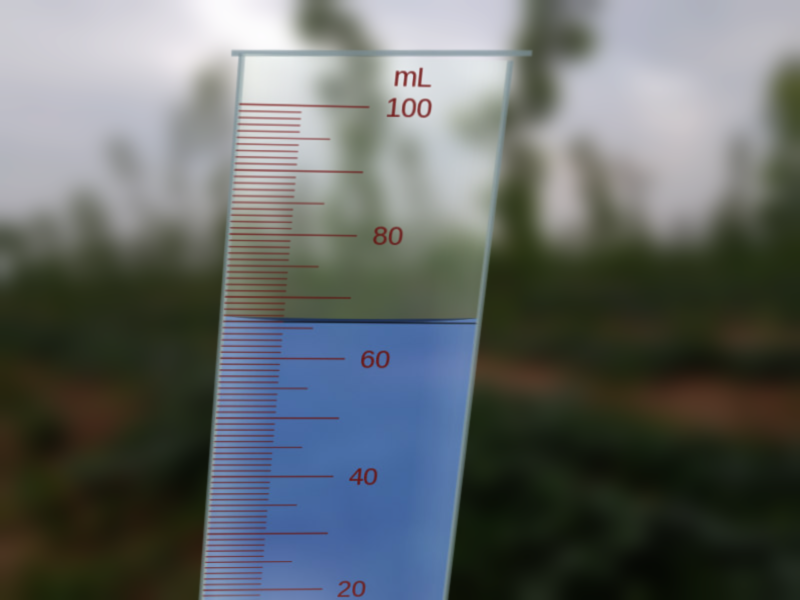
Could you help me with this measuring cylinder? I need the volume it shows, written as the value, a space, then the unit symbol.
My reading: 66 mL
